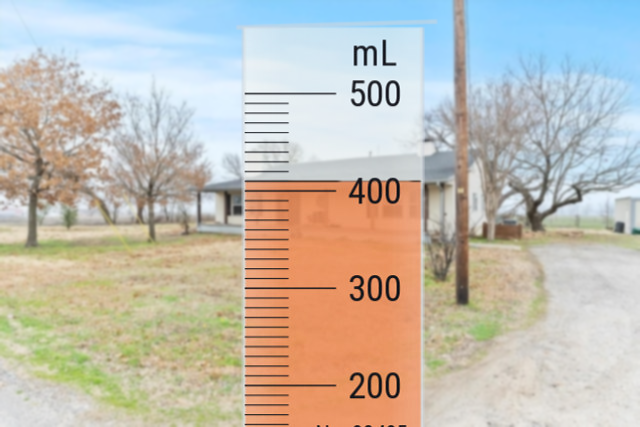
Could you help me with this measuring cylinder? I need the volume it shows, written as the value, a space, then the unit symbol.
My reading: 410 mL
